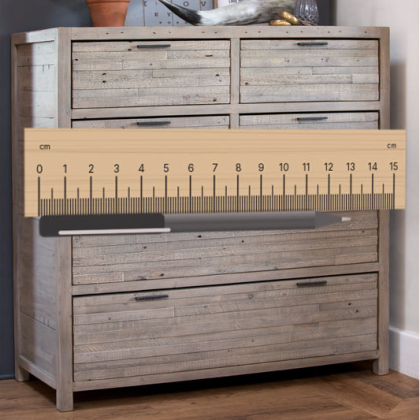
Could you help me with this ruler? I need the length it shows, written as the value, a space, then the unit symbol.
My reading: 13 cm
